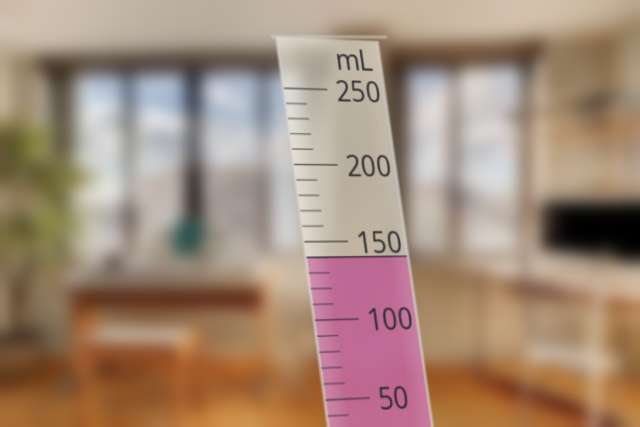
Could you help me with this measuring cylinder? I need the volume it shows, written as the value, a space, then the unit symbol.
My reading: 140 mL
